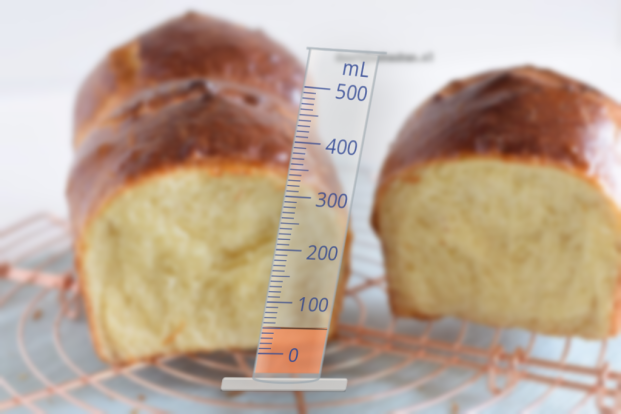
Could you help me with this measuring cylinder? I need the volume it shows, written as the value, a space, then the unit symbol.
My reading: 50 mL
